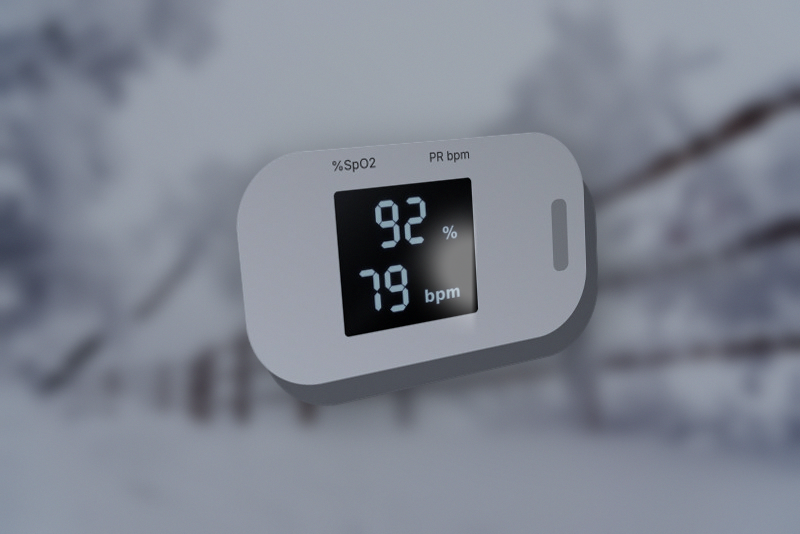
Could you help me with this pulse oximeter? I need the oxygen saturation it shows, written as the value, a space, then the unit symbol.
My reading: 92 %
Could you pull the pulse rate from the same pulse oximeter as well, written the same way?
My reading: 79 bpm
